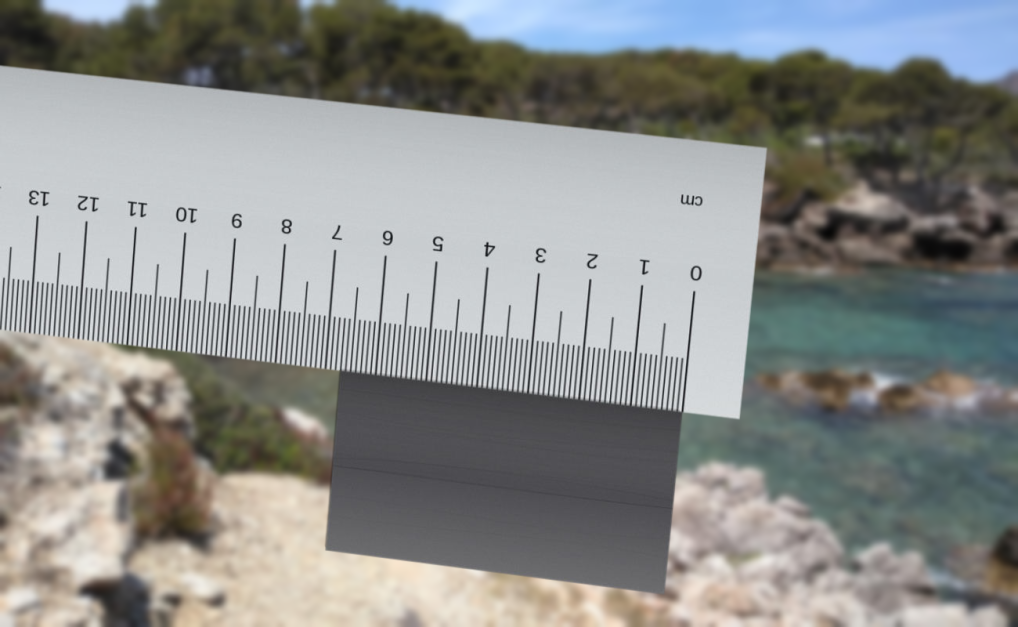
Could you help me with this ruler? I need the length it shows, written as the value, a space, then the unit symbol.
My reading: 6.7 cm
